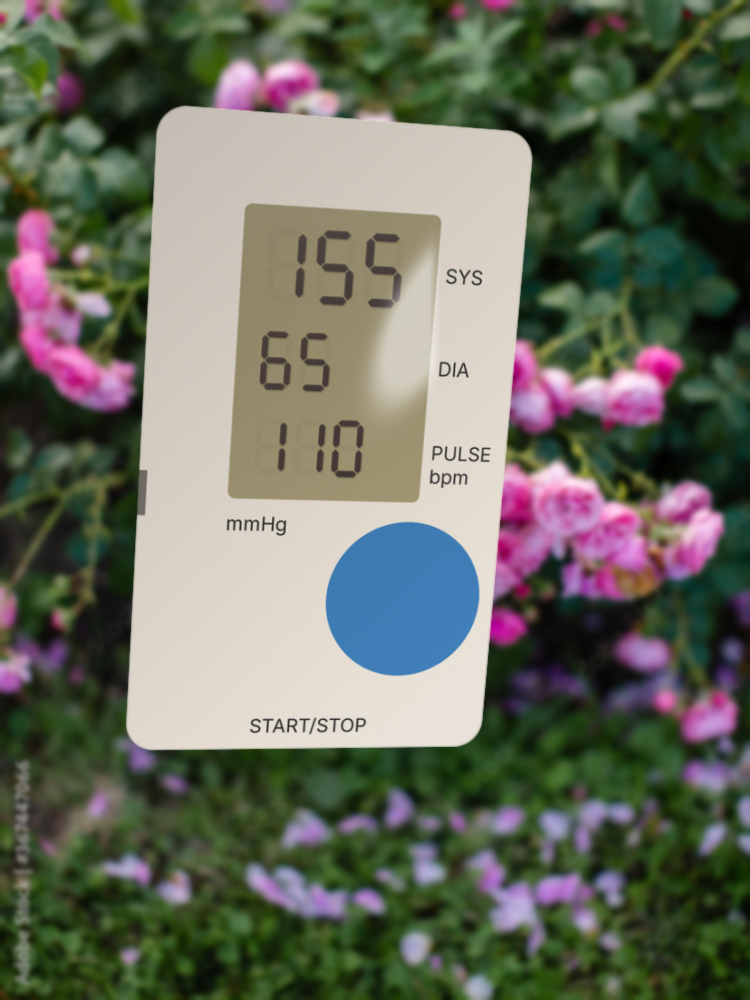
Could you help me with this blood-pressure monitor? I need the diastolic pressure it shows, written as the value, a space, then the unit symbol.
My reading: 65 mmHg
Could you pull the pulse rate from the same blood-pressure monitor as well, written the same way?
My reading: 110 bpm
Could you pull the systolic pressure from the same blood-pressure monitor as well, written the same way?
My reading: 155 mmHg
